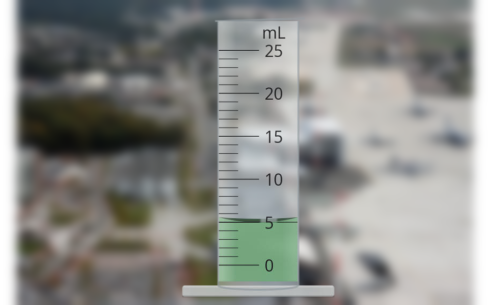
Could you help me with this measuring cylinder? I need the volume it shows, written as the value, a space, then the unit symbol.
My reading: 5 mL
